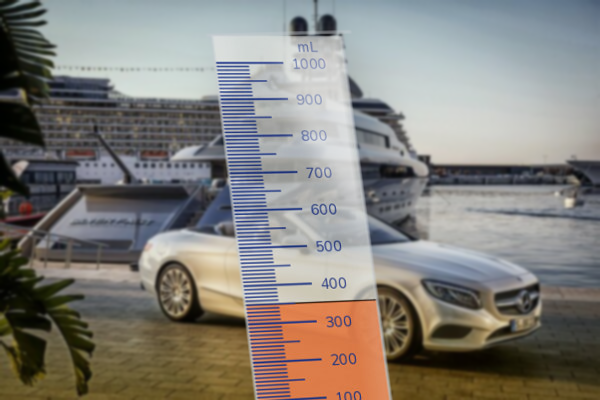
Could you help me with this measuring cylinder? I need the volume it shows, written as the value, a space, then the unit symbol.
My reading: 350 mL
